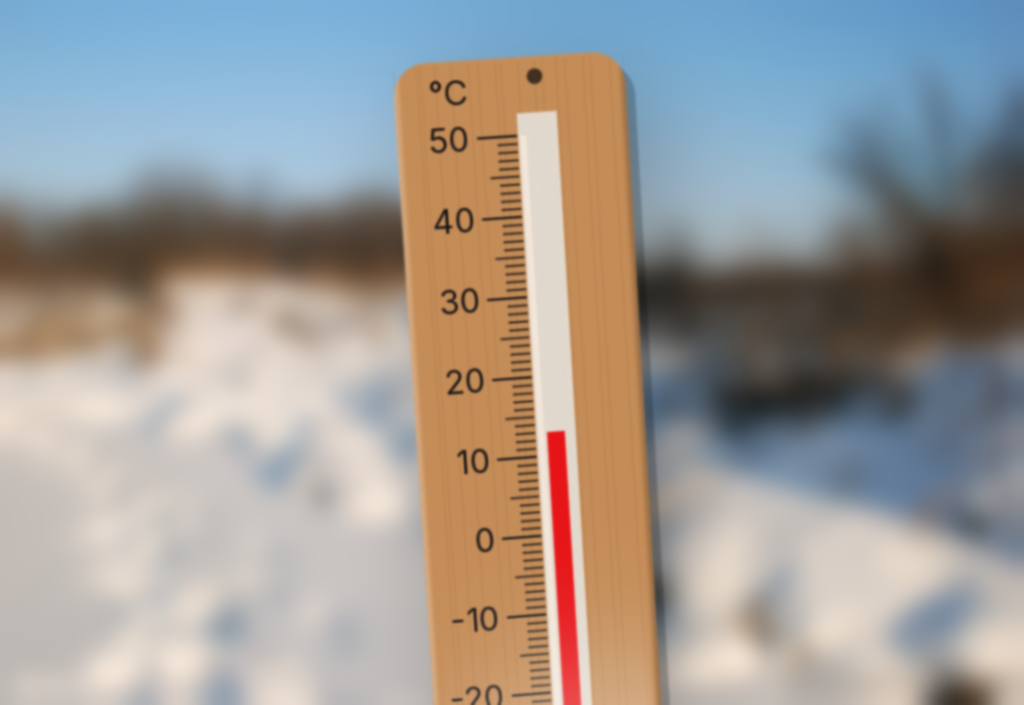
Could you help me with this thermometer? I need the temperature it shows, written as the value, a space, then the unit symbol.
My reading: 13 °C
